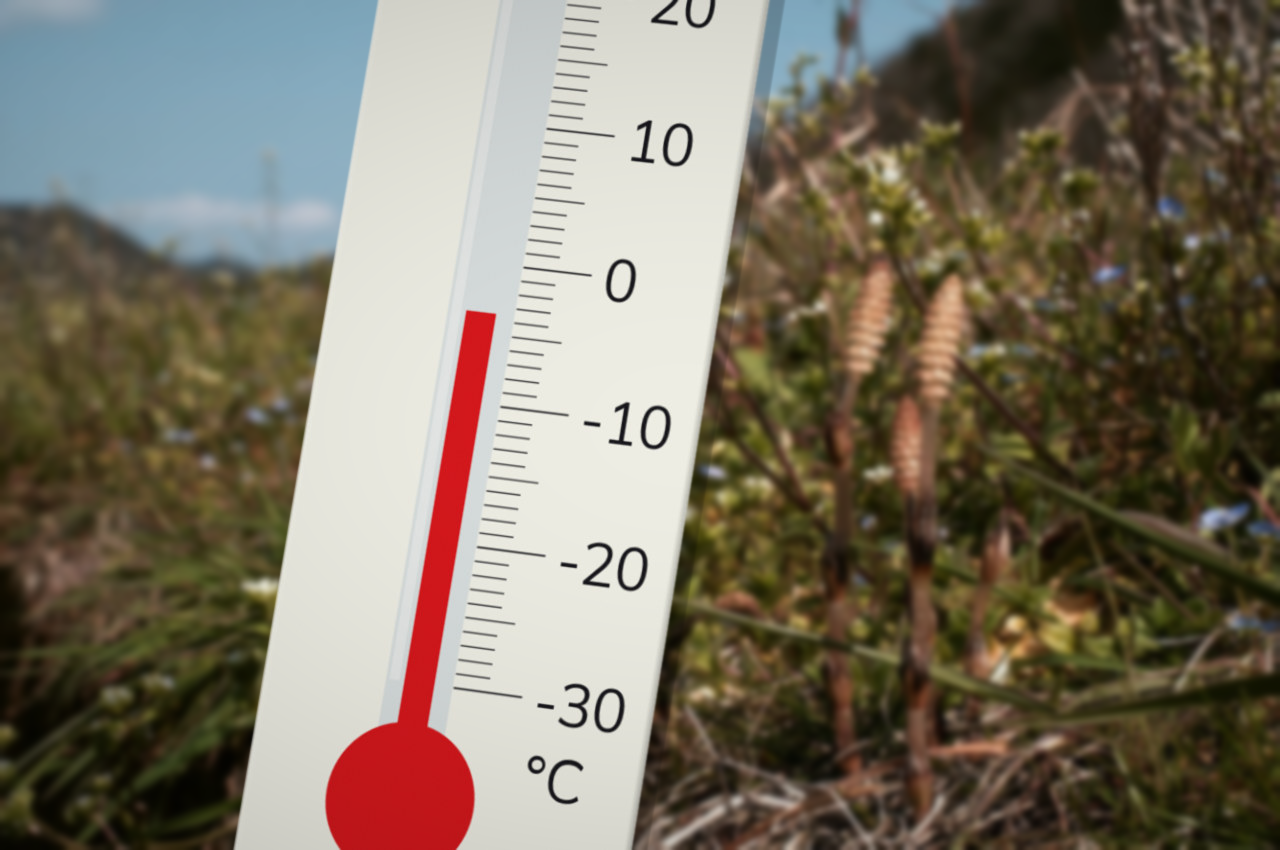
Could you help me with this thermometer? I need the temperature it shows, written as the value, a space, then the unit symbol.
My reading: -3.5 °C
